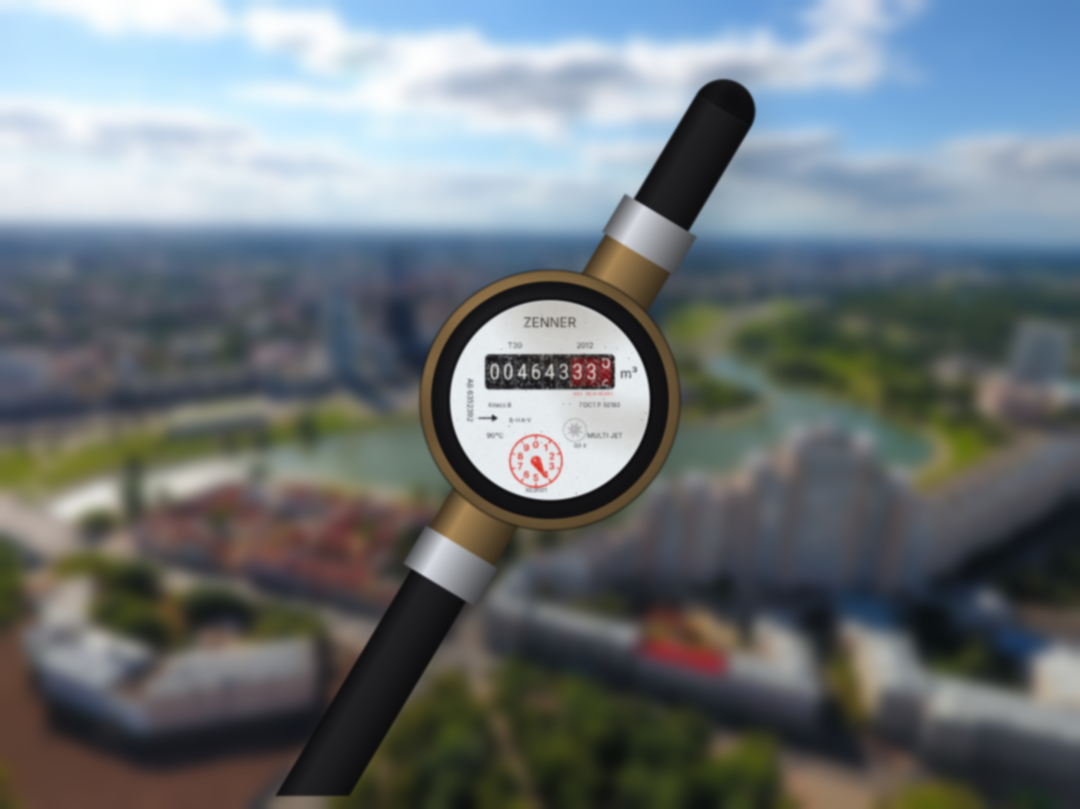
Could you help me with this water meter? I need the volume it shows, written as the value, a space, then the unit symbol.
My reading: 4643.3354 m³
